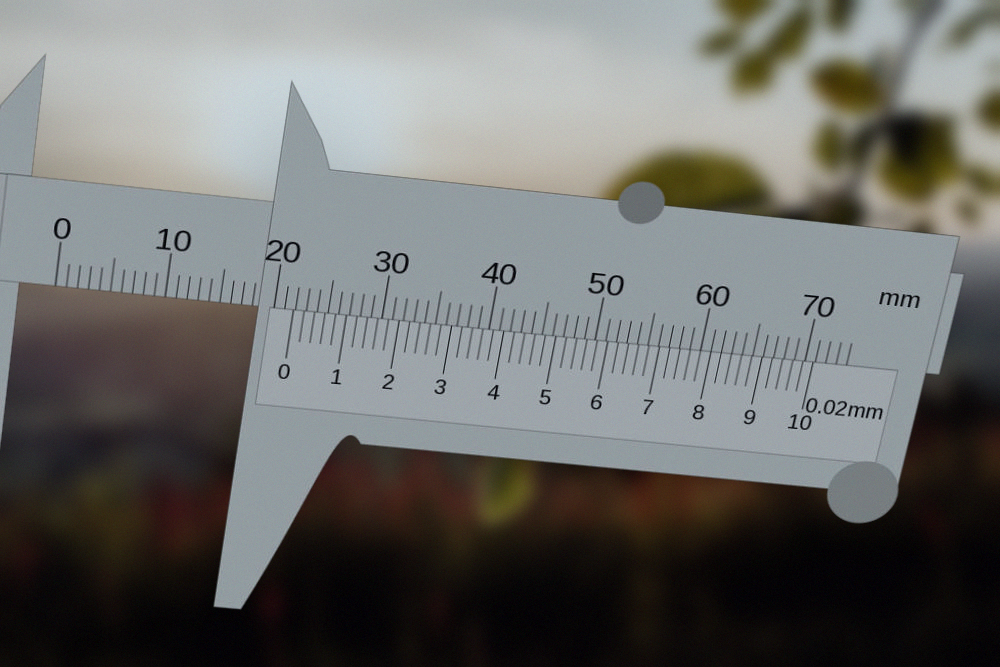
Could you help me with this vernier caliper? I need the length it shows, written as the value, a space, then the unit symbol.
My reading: 21.8 mm
